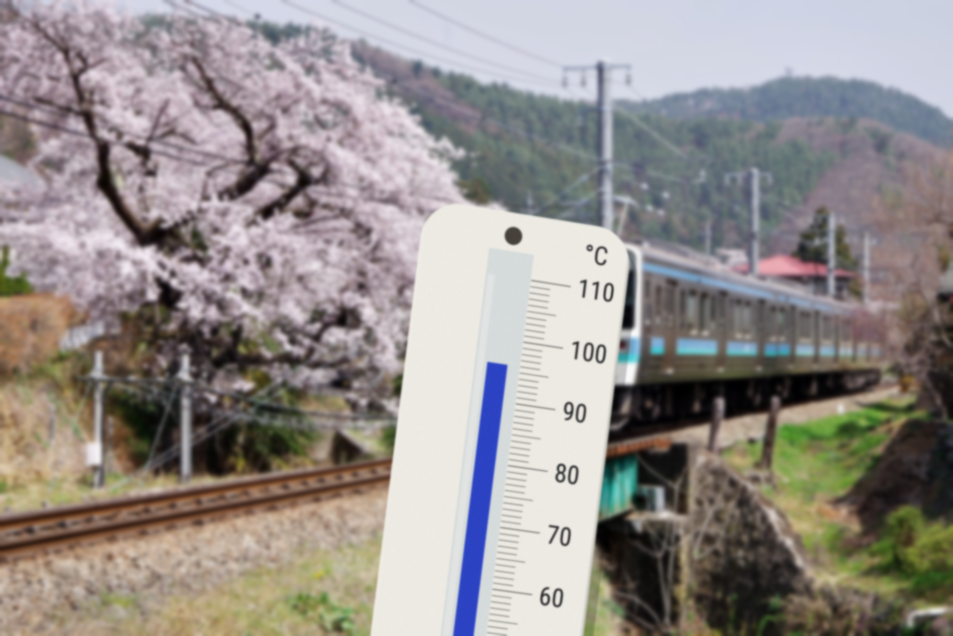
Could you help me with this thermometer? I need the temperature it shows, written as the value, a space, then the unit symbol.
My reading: 96 °C
